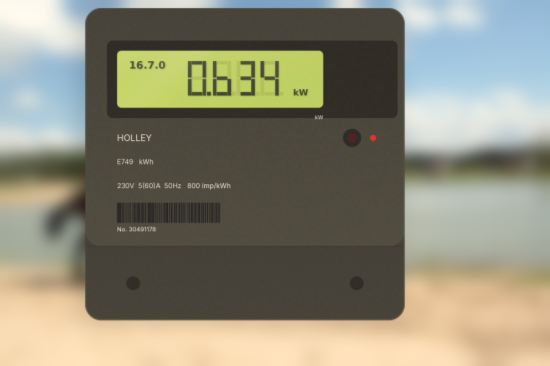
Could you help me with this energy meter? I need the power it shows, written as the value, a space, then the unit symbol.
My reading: 0.634 kW
